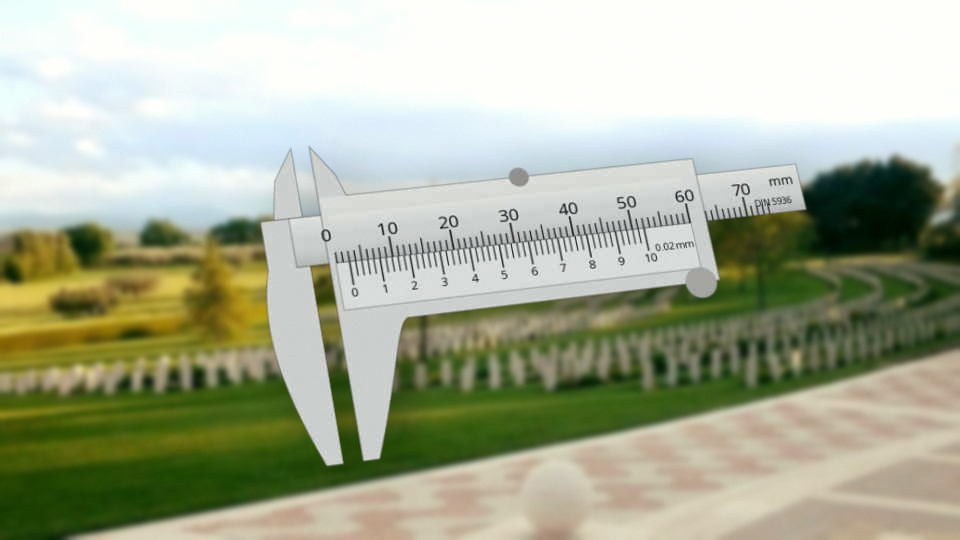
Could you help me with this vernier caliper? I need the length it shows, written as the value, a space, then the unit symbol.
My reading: 3.0 mm
